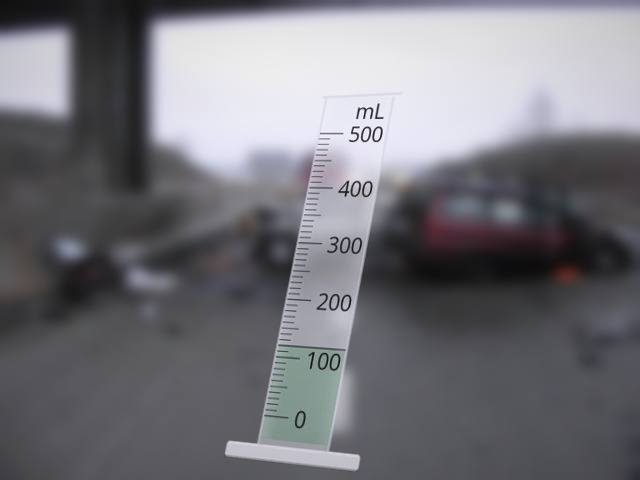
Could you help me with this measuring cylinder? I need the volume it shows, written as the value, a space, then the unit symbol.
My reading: 120 mL
